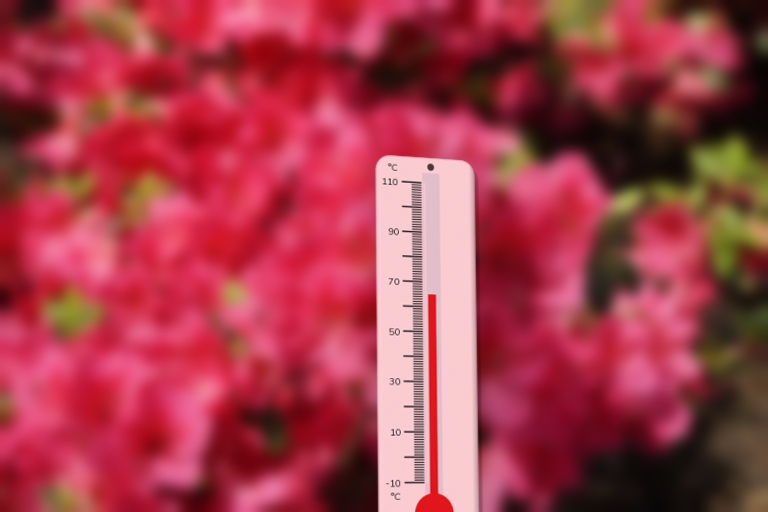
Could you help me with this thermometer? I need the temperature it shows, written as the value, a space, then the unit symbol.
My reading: 65 °C
